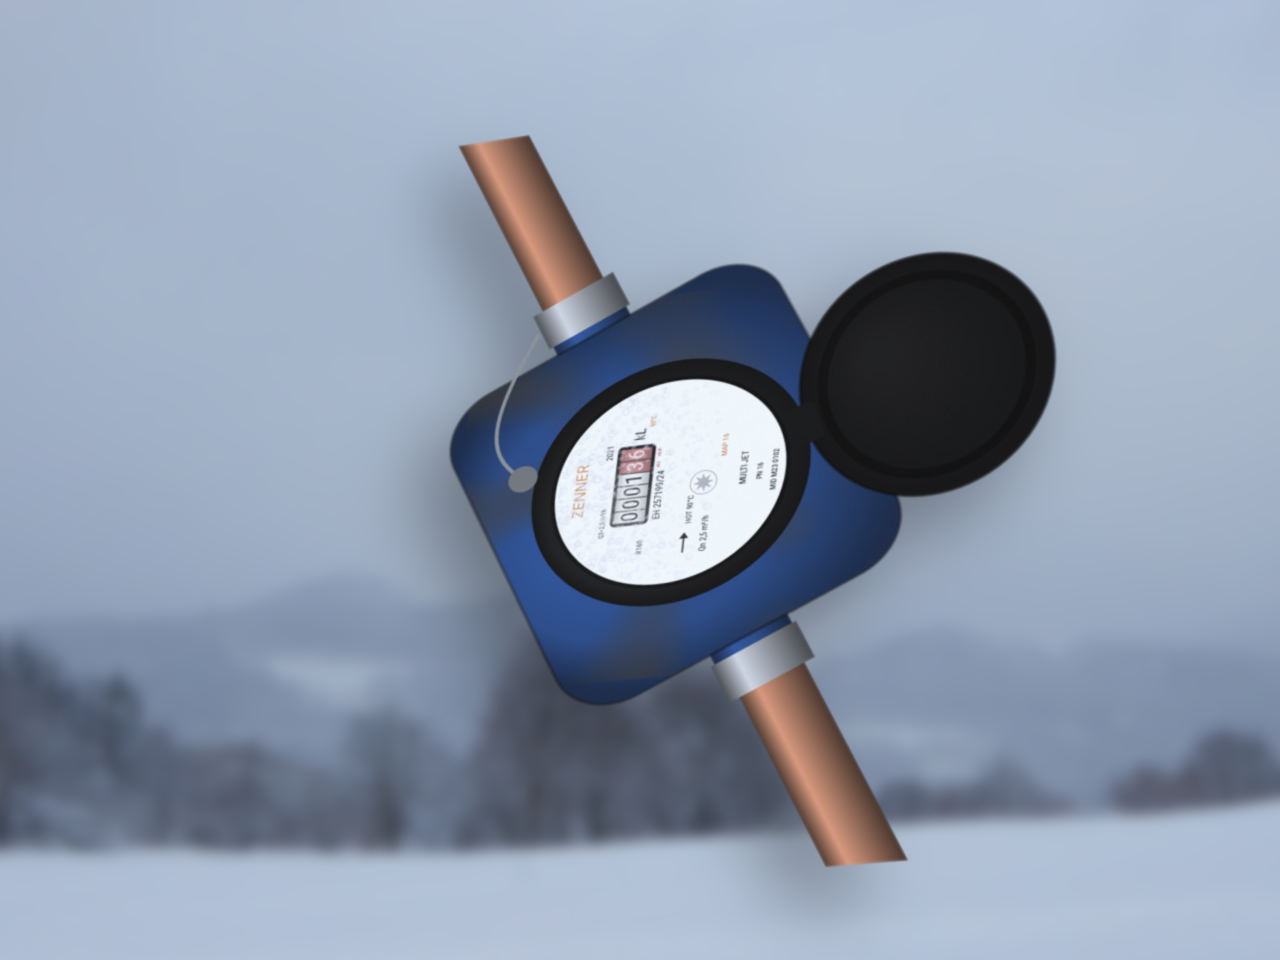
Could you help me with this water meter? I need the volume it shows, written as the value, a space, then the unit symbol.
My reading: 1.36 kL
